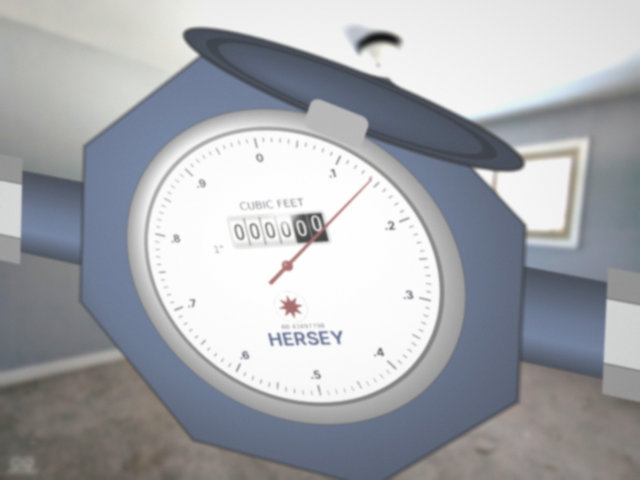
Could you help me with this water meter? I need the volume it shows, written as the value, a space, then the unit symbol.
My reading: 0.14 ft³
